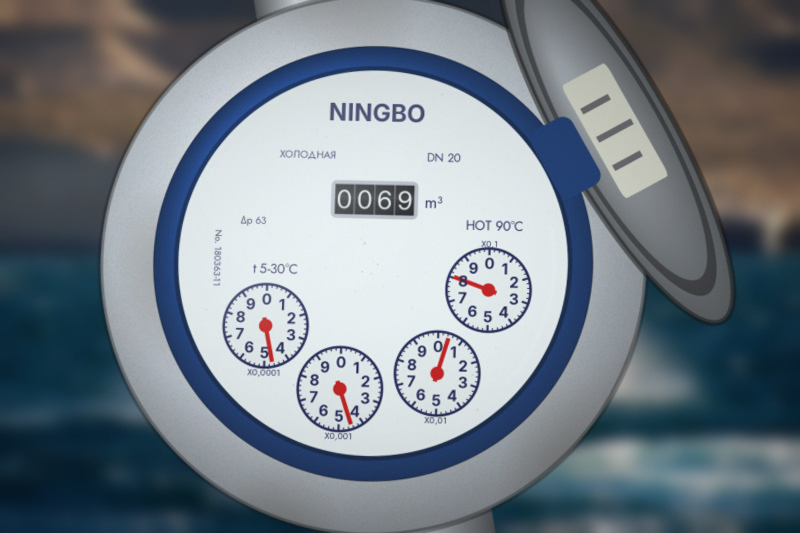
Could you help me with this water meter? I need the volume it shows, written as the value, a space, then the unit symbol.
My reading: 69.8044 m³
